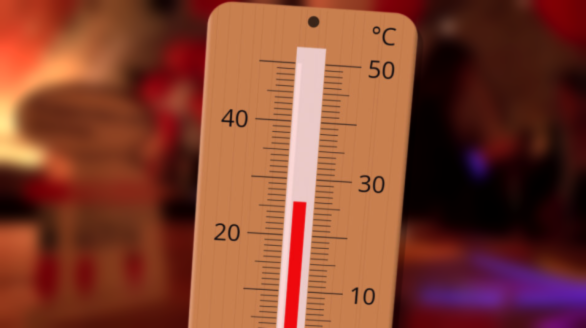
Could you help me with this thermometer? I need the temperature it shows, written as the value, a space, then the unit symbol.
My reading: 26 °C
